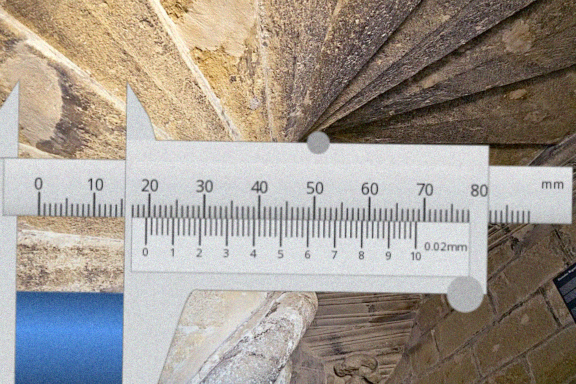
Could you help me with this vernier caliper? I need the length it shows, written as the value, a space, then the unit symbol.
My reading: 19.5 mm
